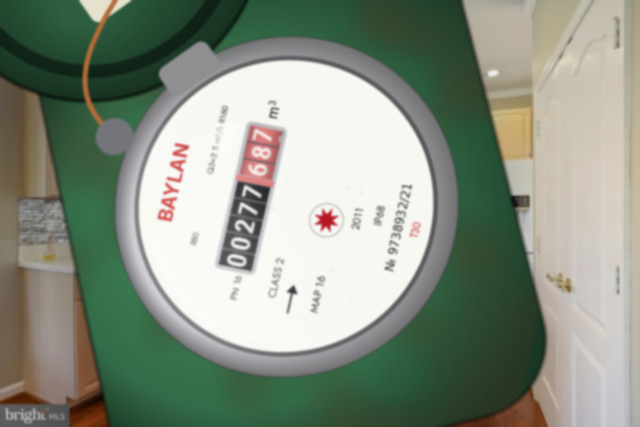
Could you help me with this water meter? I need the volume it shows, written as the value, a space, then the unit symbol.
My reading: 277.687 m³
